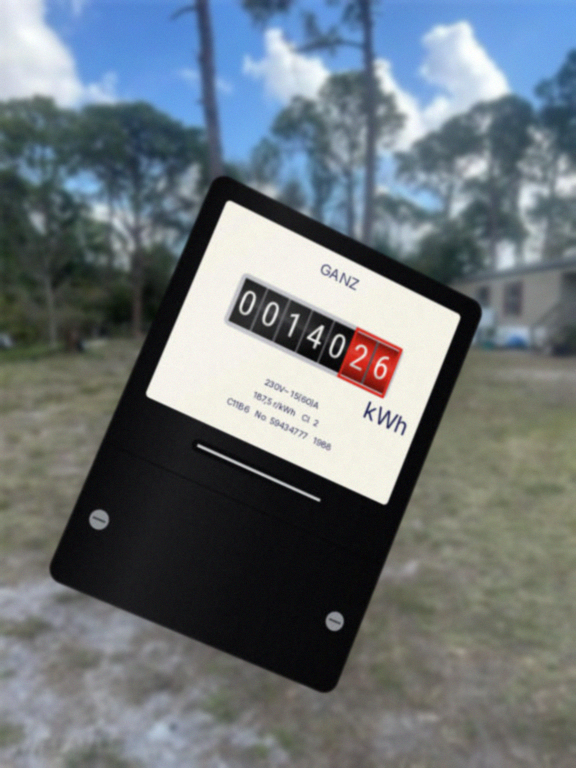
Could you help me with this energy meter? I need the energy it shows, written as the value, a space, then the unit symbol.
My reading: 140.26 kWh
